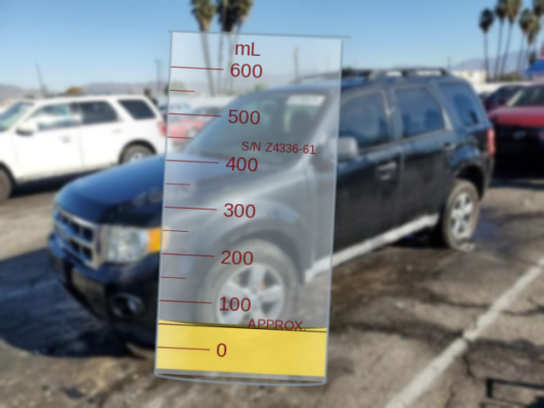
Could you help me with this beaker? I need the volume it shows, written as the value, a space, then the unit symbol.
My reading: 50 mL
